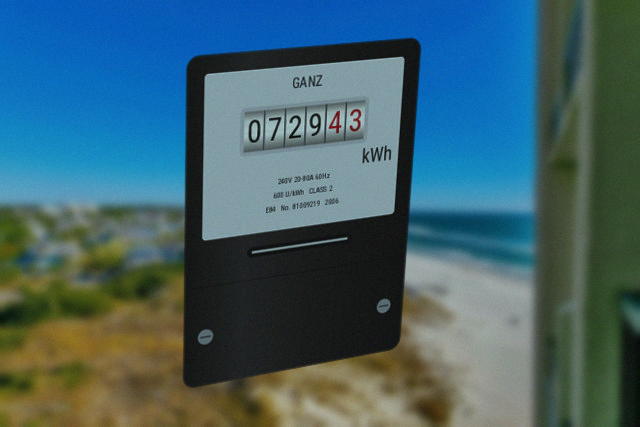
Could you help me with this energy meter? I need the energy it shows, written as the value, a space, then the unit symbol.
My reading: 729.43 kWh
